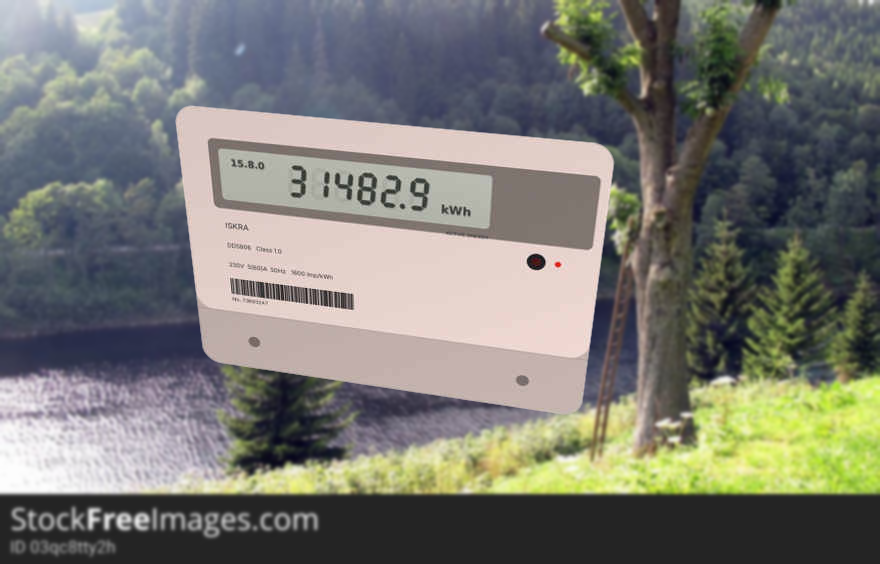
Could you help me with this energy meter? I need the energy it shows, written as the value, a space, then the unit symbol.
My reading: 31482.9 kWh
